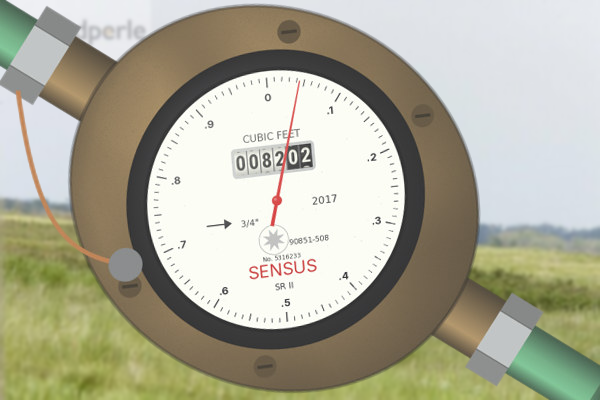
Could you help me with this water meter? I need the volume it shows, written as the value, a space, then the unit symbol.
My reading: 8202.04 ft³
